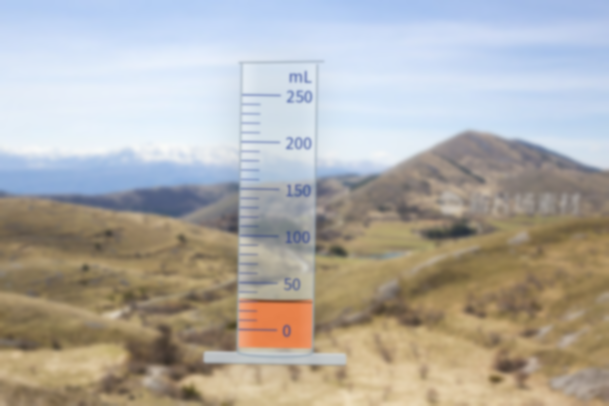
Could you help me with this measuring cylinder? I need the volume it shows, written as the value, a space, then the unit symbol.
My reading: 30 mL
